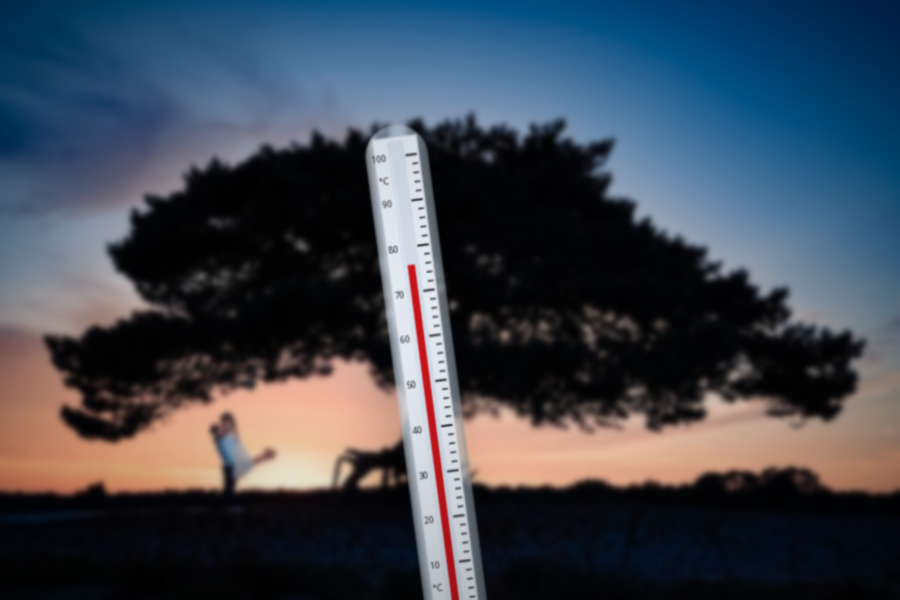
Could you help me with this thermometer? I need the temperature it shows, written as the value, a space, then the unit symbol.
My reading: 76 °C
